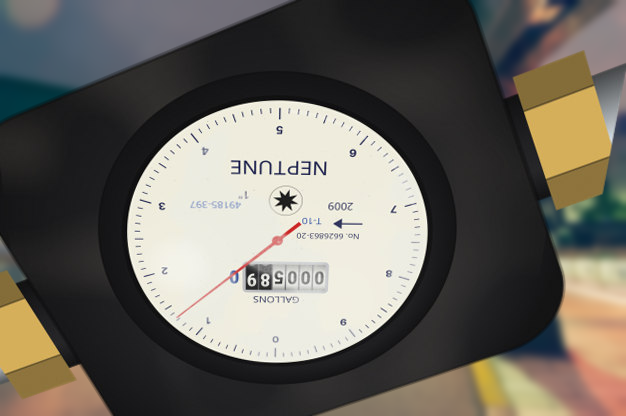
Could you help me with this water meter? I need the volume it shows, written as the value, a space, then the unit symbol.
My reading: 5891.3 gal
